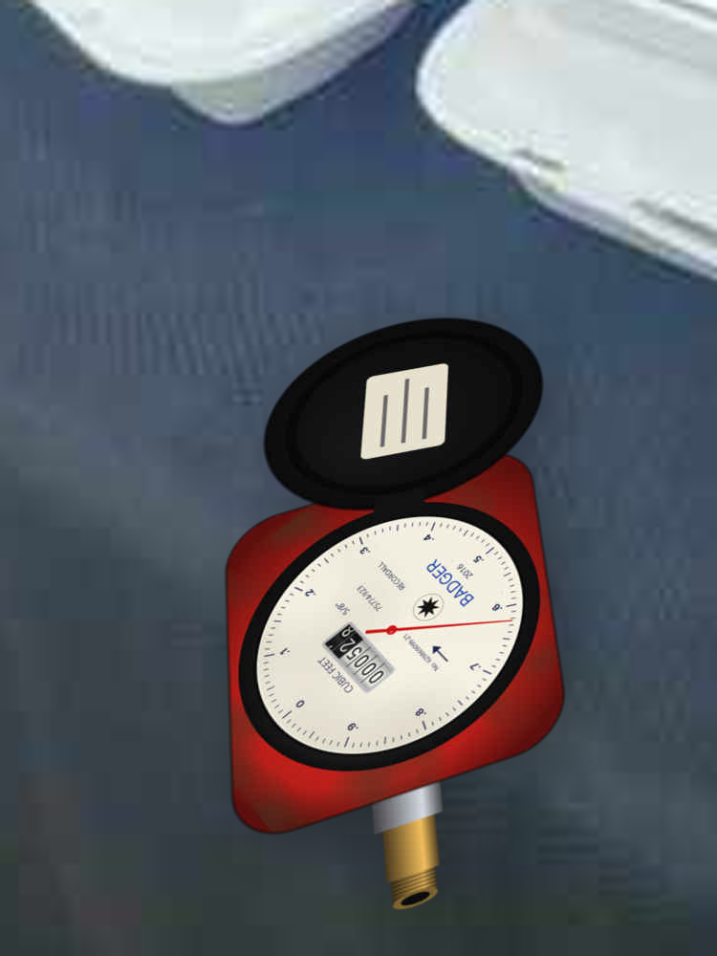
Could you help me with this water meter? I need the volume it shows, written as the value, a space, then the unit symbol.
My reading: 527.62 ft³
